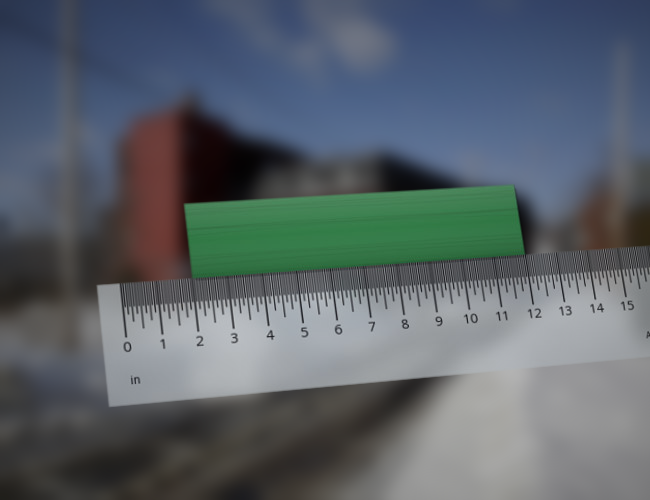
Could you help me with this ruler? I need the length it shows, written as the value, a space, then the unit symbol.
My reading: 10 in
